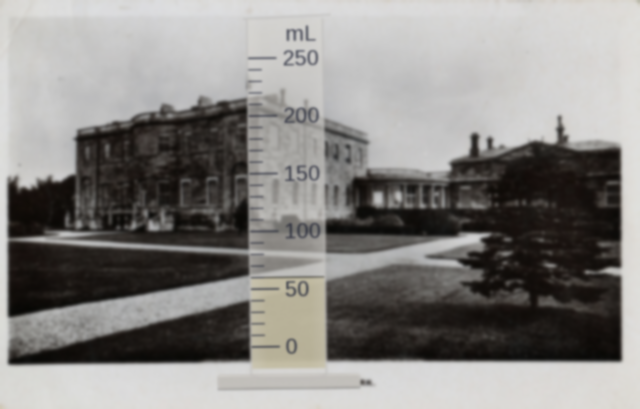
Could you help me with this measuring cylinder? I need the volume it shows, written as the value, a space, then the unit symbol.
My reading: 60 mL
